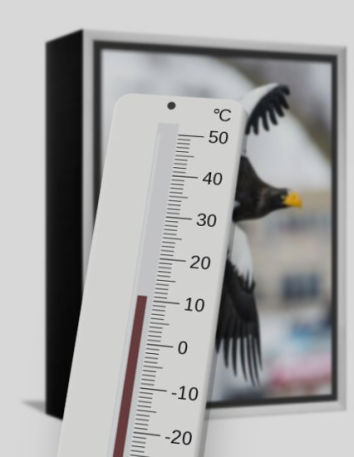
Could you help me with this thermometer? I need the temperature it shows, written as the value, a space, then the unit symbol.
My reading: 11 °C
